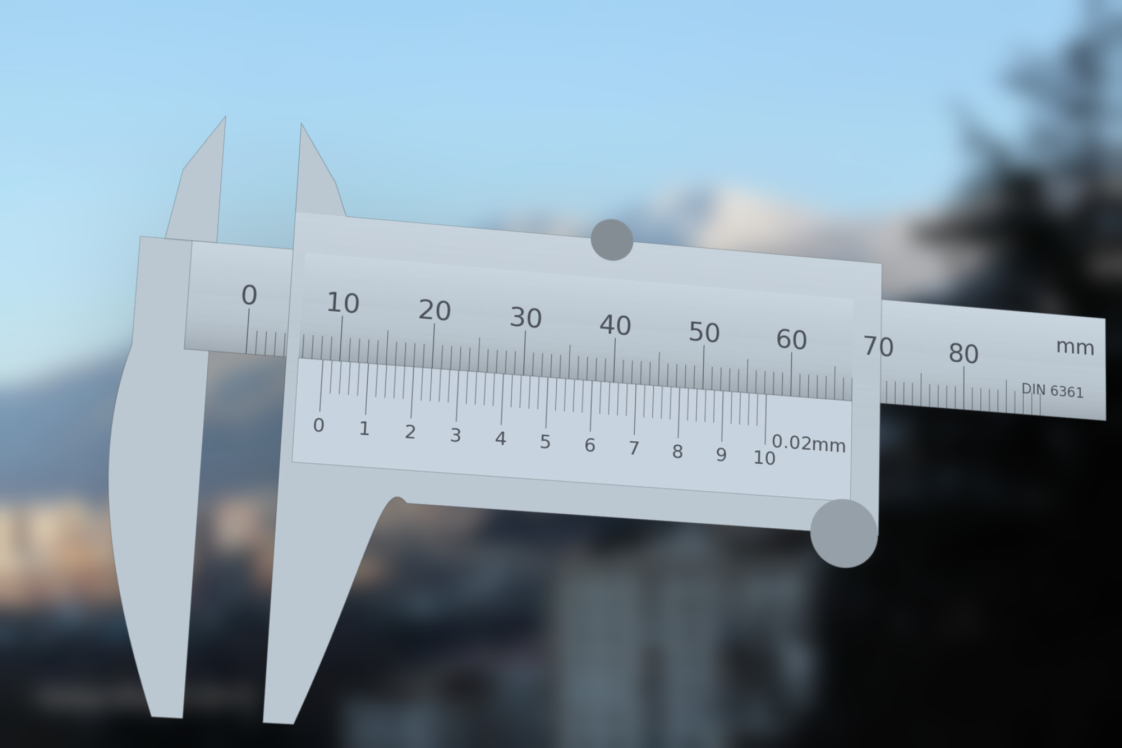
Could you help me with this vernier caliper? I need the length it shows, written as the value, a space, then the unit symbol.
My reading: 8.2 mm
